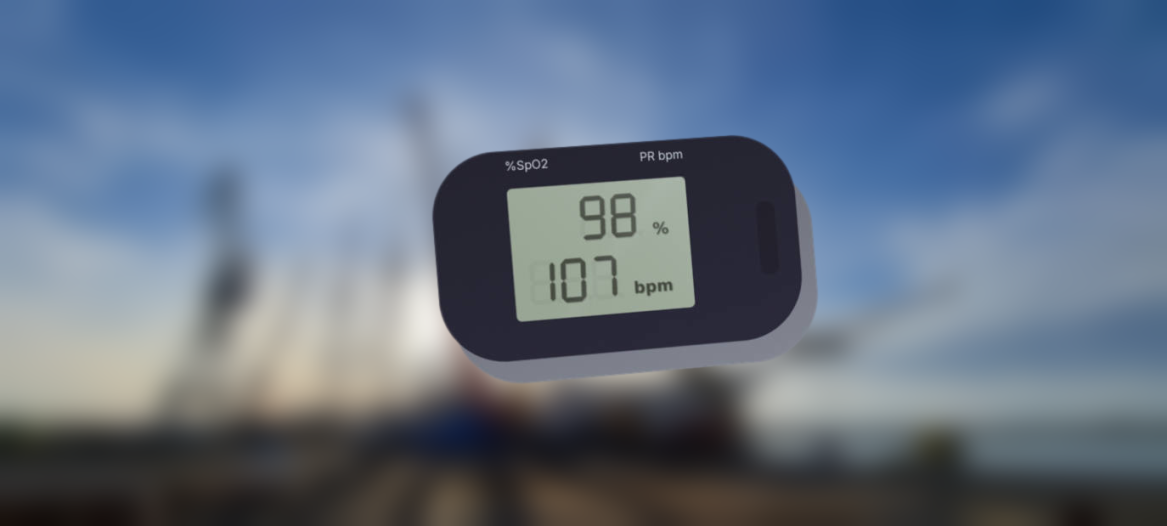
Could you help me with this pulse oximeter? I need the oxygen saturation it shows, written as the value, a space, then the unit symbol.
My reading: 98 %
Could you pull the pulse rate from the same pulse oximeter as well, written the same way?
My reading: 107 bpm
